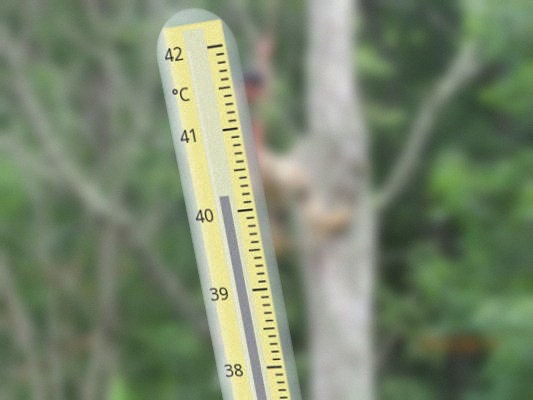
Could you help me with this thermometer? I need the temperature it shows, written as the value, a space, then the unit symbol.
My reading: 40.2 °C
